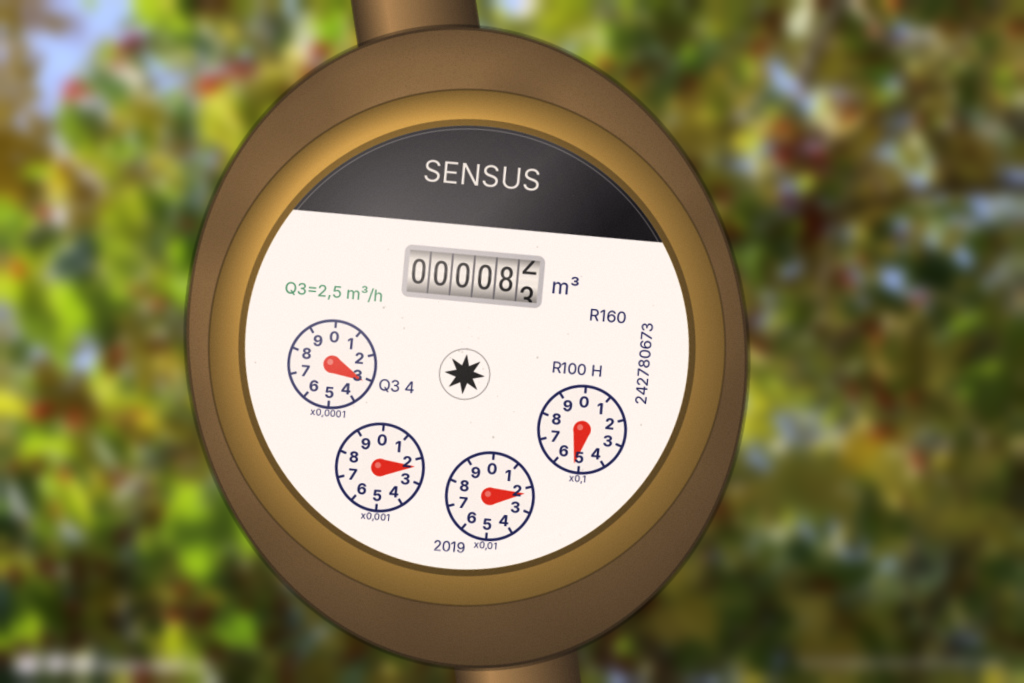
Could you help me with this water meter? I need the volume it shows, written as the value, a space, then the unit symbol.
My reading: 82.5223 m³
